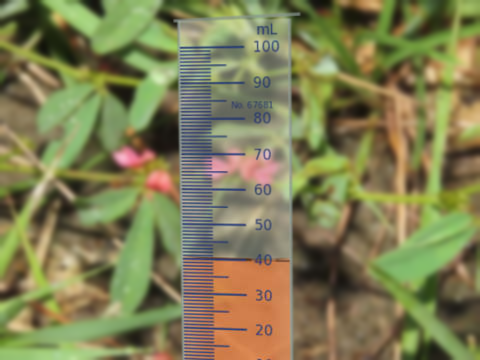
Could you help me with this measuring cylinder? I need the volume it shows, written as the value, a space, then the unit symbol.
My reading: 40 mL
